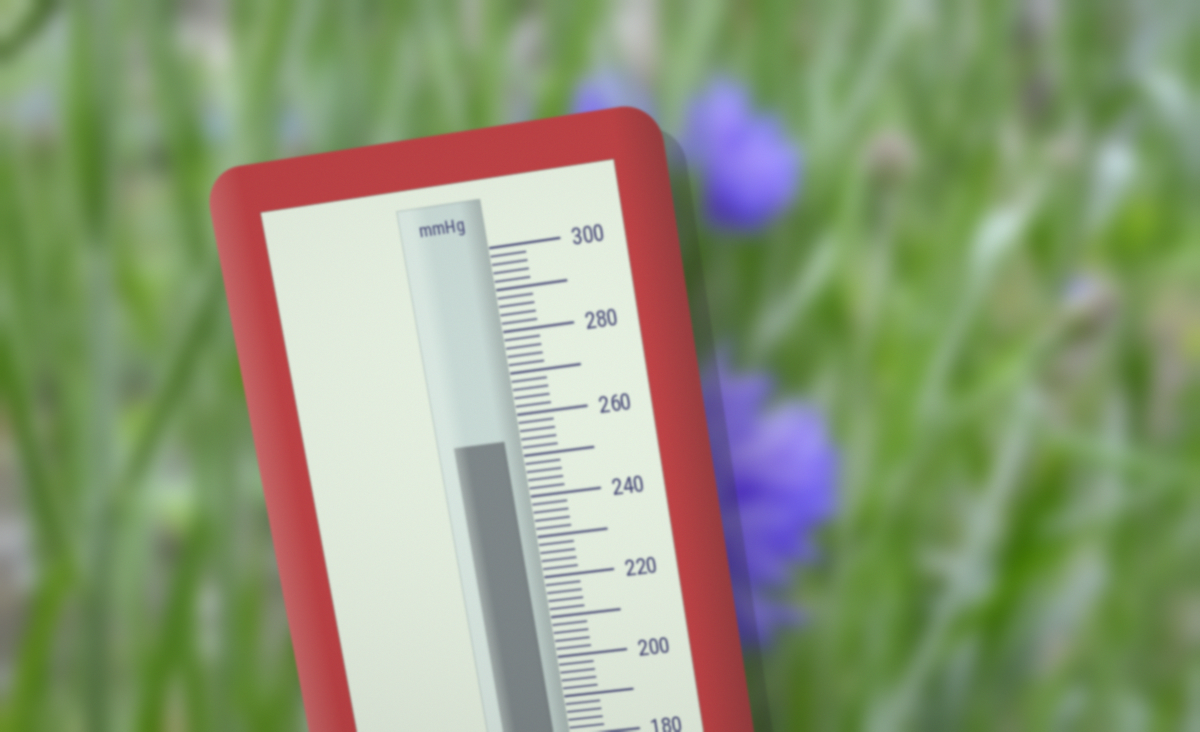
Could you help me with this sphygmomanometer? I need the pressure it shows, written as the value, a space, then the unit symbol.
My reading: 254 mmHg
